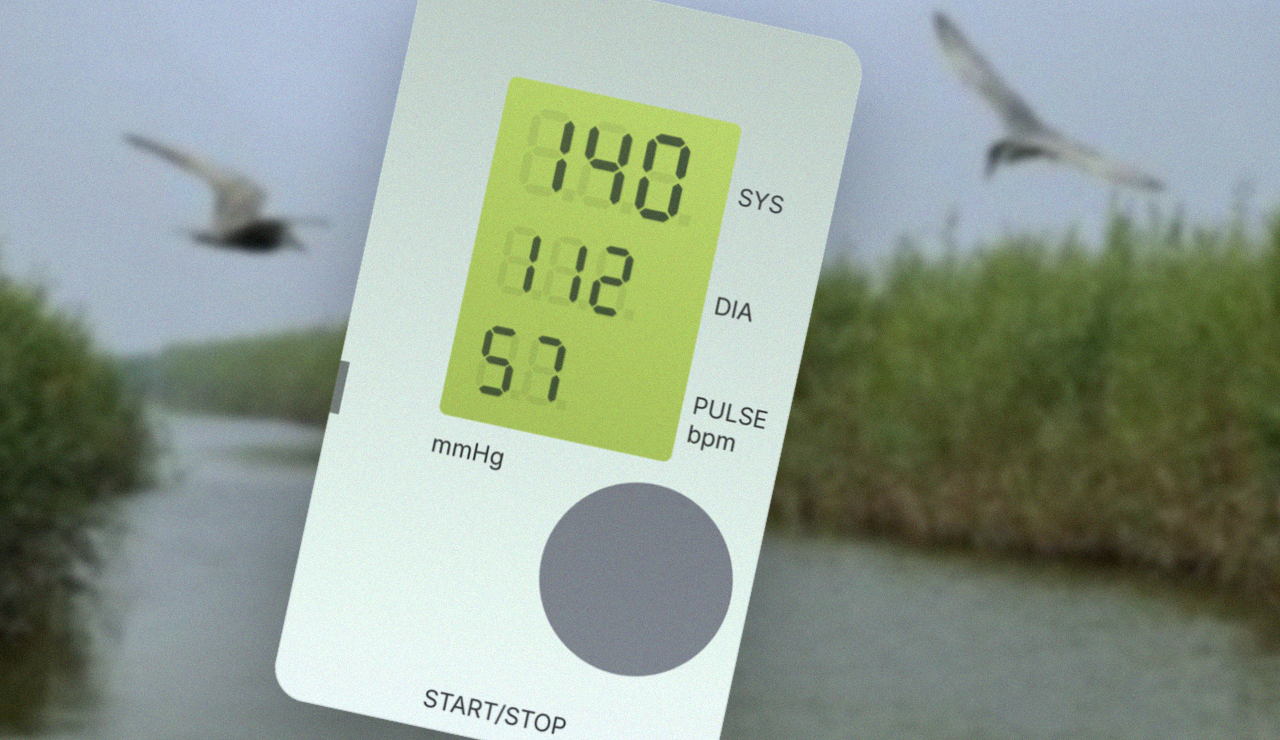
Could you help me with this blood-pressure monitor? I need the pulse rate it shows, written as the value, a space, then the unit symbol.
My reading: 57 bpm
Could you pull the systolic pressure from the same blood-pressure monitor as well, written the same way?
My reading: 140 mmHg
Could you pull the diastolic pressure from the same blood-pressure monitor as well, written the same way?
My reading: 112 mmHg
